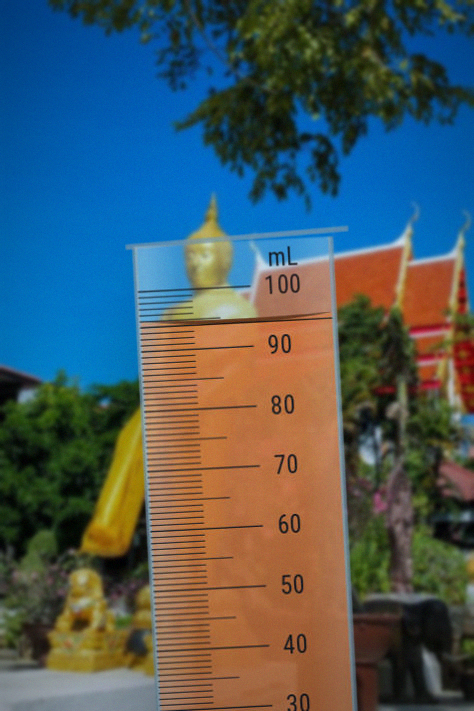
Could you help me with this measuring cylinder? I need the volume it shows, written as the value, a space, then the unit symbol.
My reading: 94 mL
